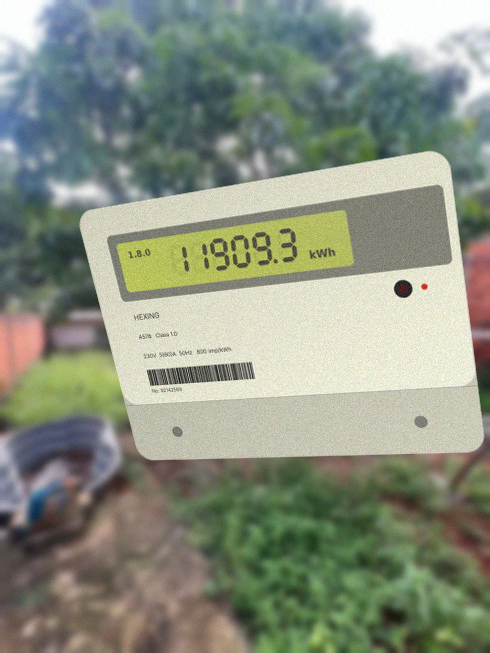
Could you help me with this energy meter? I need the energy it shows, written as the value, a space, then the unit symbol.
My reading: 11909.3 kWh
